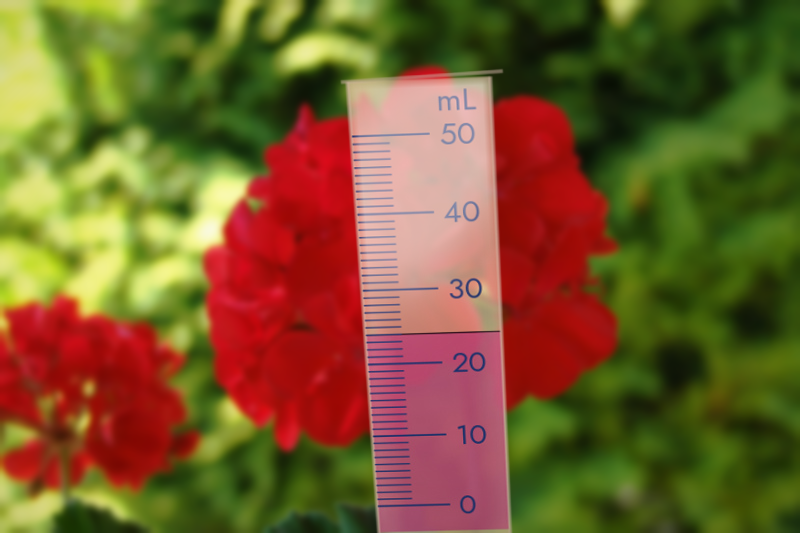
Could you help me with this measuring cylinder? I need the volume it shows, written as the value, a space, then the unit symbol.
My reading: 24 mL
